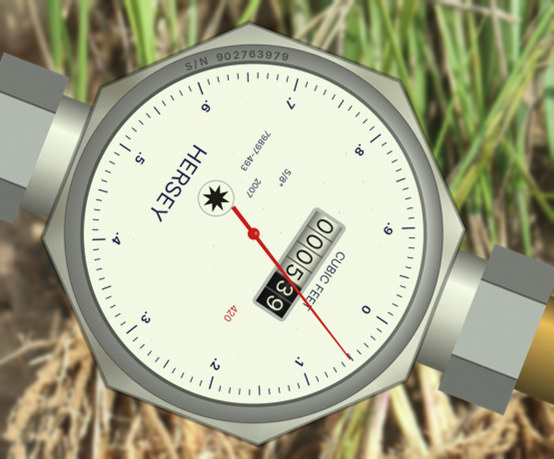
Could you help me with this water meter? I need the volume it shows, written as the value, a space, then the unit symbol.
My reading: 539.05 ft³
